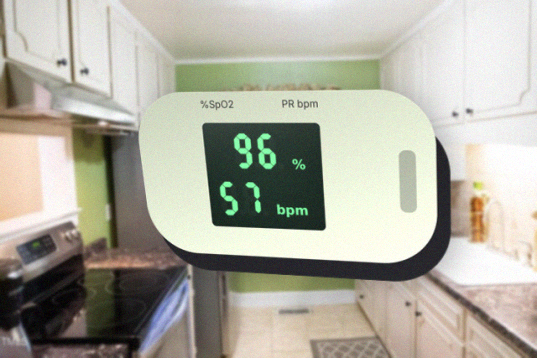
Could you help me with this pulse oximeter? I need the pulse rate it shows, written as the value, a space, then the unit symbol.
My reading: 57 bpm
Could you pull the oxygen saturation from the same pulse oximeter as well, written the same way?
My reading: 96 %
